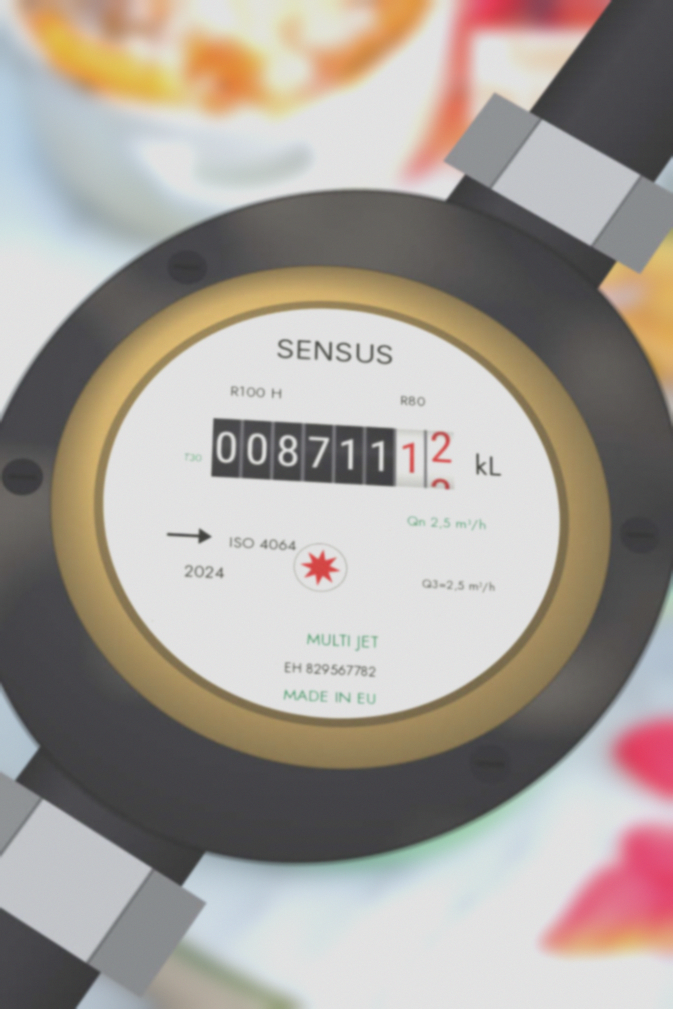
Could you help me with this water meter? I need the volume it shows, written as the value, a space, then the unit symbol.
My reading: 8711.12 kL
